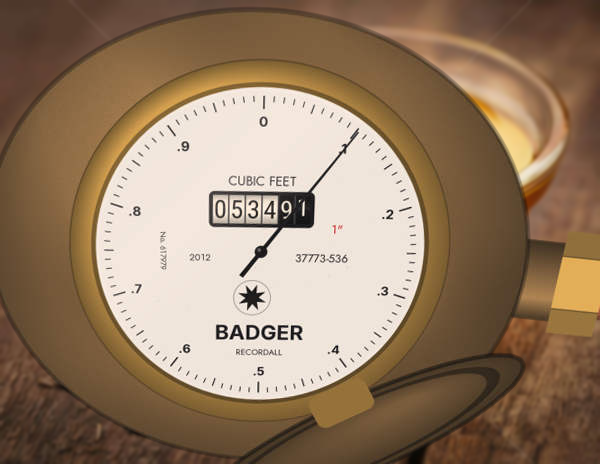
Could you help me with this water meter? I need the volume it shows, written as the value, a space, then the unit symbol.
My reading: 53491.10 ft³
